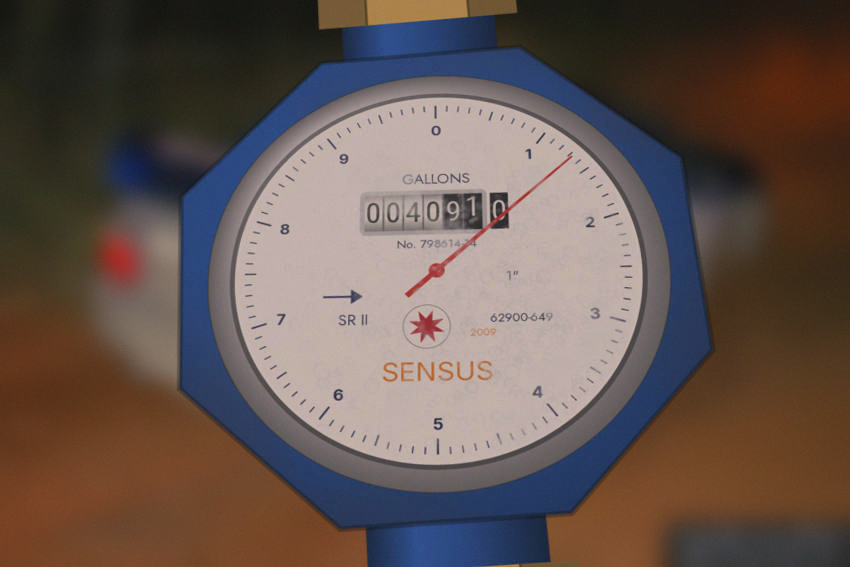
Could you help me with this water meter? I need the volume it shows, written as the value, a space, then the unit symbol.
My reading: 40911.3 gal
